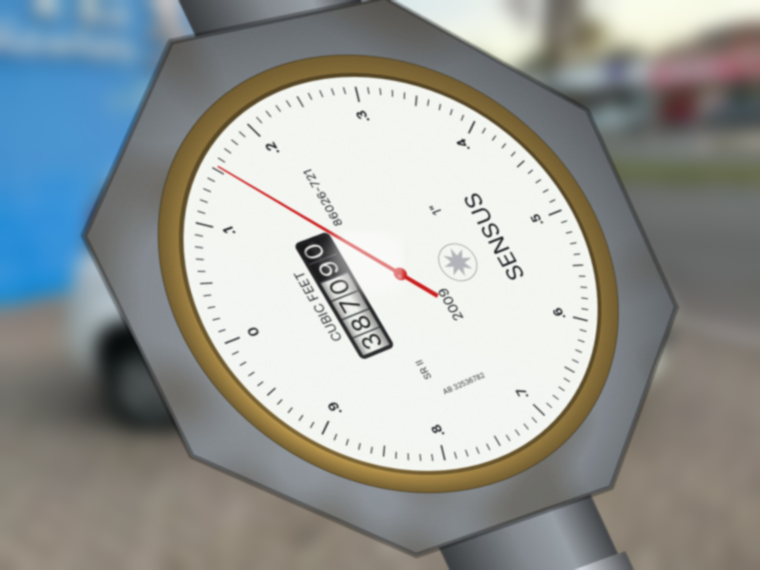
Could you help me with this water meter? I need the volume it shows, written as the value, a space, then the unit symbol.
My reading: 387090.15 ft³
